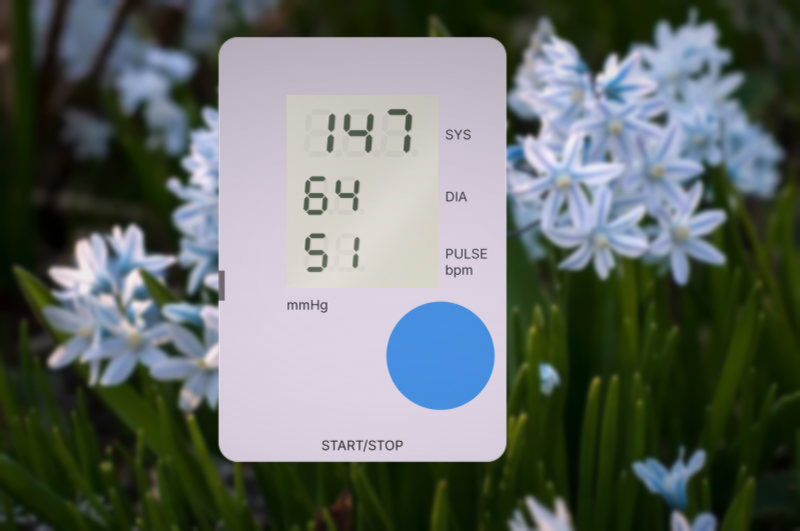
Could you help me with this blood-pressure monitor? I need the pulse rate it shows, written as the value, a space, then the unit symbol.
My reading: 51 bpm
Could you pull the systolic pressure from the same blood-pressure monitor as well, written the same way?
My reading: 147 mmHg
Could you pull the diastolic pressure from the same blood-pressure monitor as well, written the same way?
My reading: 64 mmHg
